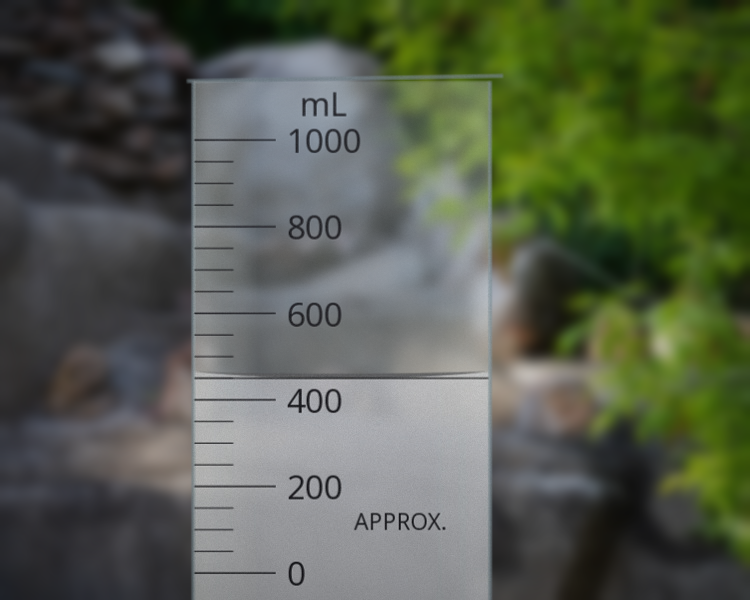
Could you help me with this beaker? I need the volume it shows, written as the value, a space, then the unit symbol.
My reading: 450 mL
